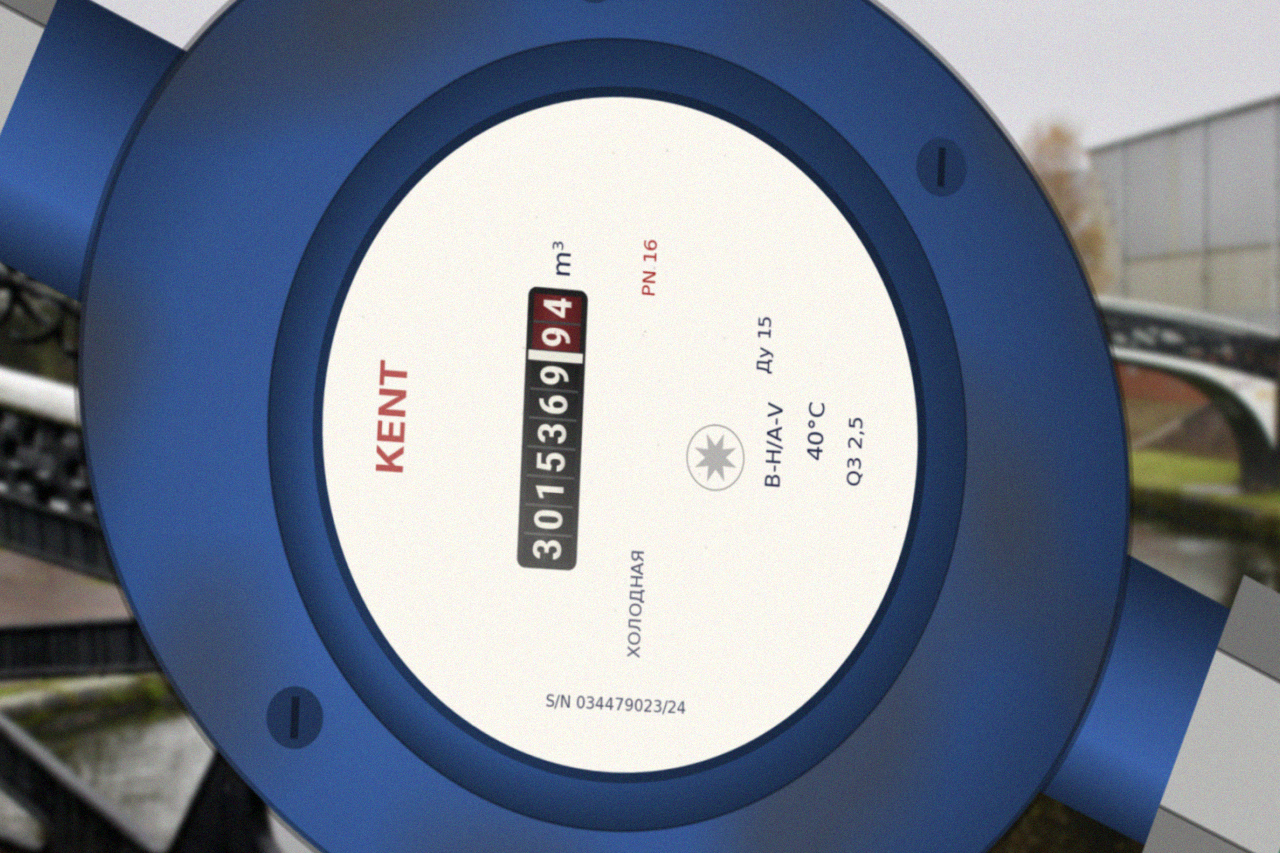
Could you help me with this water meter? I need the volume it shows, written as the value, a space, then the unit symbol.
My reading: 3015369.94 m³
